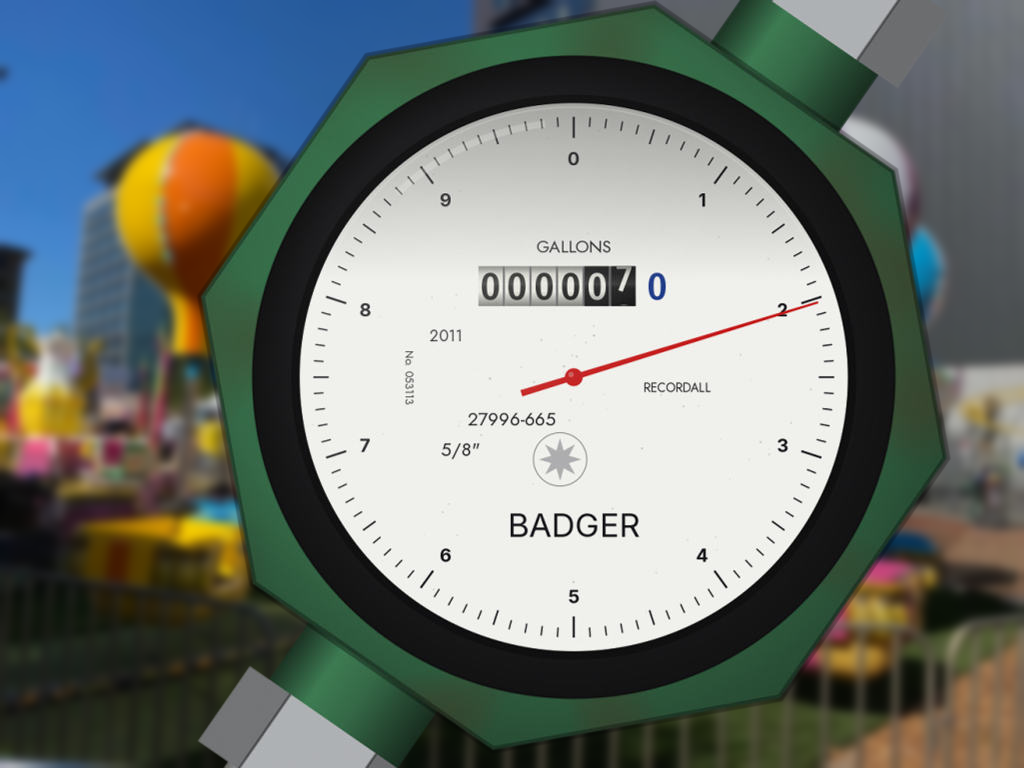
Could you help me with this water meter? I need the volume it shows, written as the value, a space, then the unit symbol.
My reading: 72.0 gal
